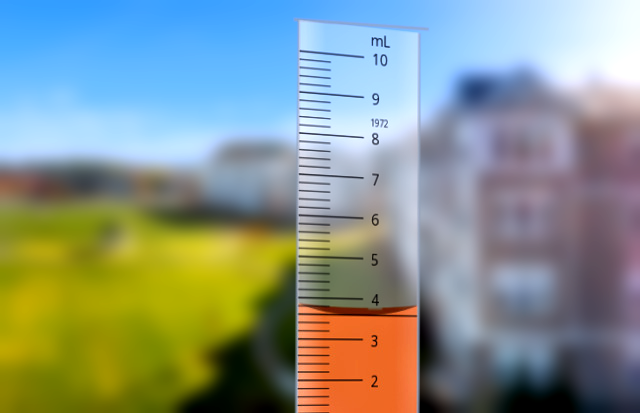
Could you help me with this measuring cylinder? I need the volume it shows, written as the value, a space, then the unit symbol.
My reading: 3.6 mL
